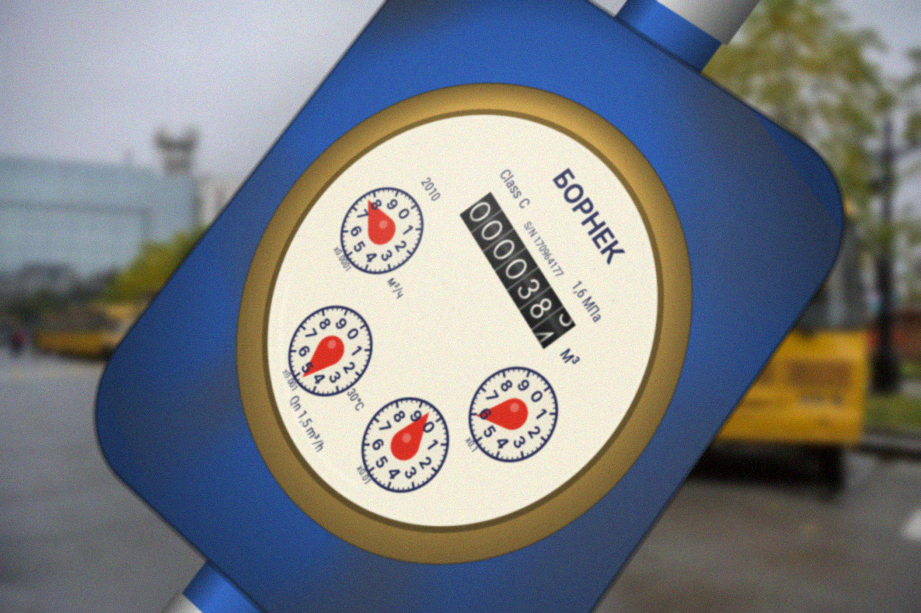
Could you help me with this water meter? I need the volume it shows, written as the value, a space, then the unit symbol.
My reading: 383.5947 m³
